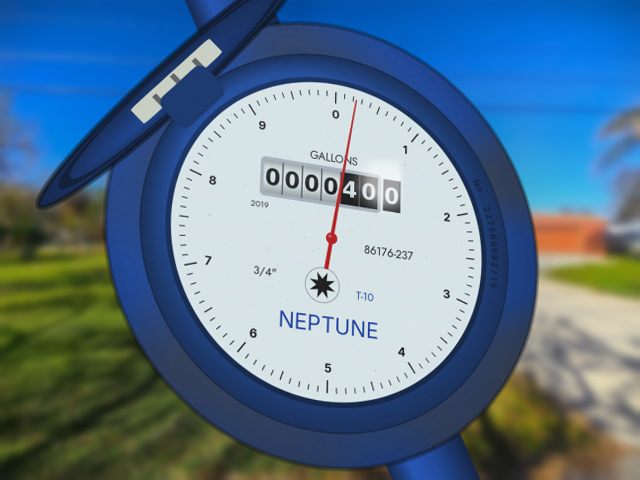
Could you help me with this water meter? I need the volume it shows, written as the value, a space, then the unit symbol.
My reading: 400.2 gal
